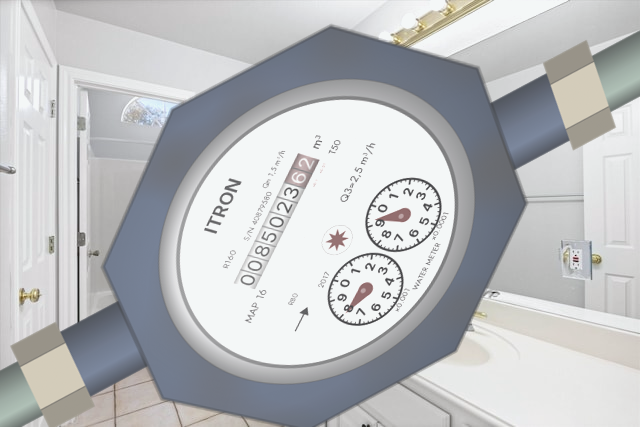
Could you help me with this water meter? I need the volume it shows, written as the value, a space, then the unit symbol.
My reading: 85023.6279 m³
